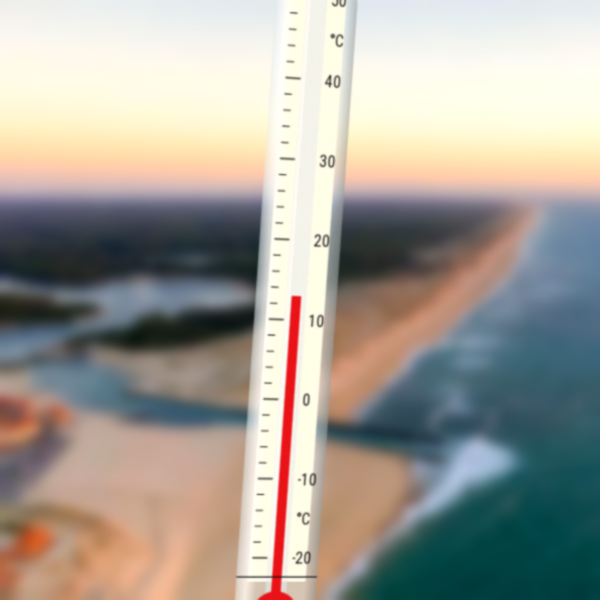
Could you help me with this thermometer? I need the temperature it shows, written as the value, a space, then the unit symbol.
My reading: 13 °C
